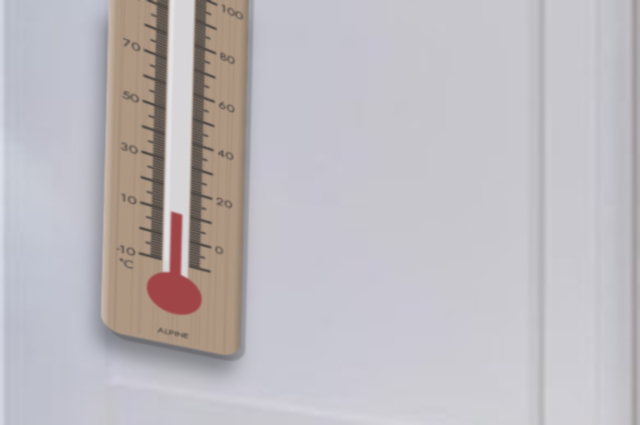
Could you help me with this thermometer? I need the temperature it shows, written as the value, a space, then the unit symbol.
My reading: 10 °C
